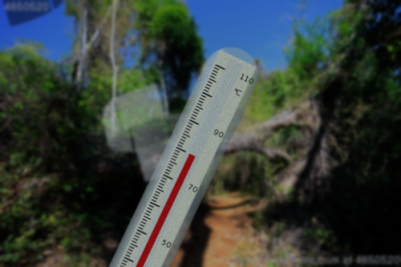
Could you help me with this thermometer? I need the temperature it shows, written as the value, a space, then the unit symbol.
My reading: 80 °C
